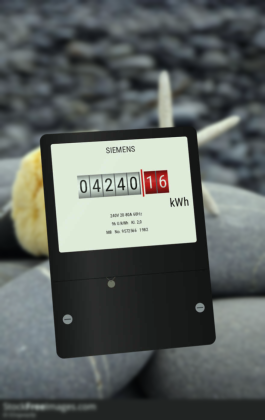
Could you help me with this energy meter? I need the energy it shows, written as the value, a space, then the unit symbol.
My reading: 4240.16 kWh
